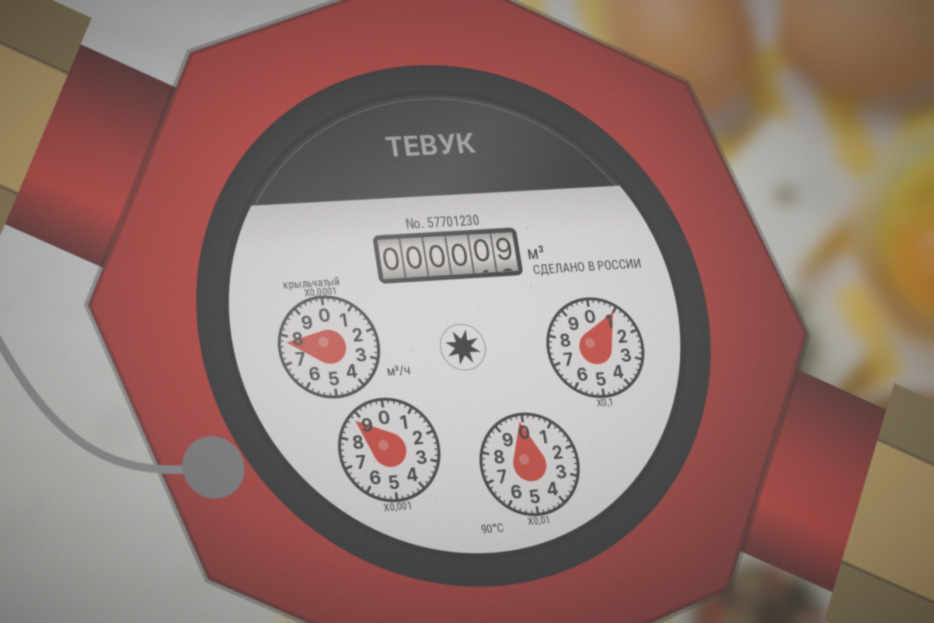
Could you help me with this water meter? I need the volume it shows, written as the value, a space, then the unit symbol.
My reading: 9.0987 m³
